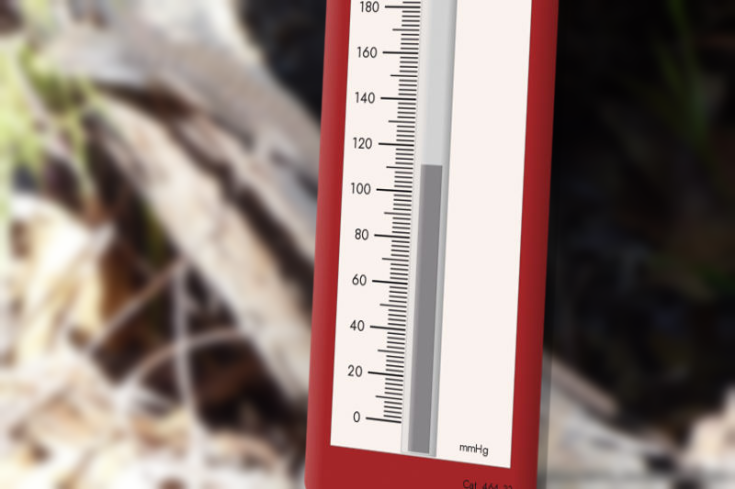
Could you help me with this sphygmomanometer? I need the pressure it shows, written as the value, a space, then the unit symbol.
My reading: 112 mmHg
